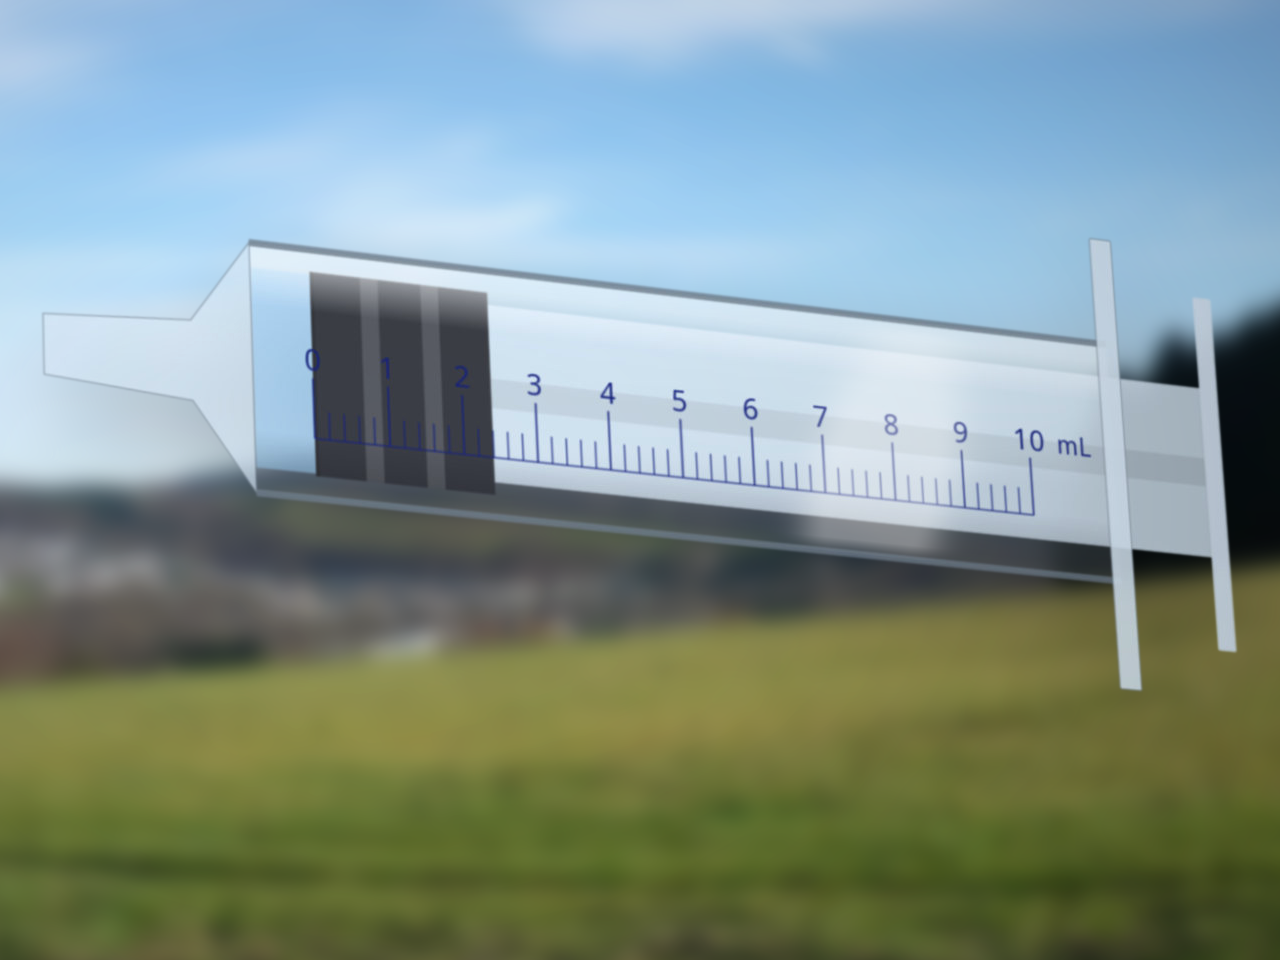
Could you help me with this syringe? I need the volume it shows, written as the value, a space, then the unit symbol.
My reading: 0 mL
